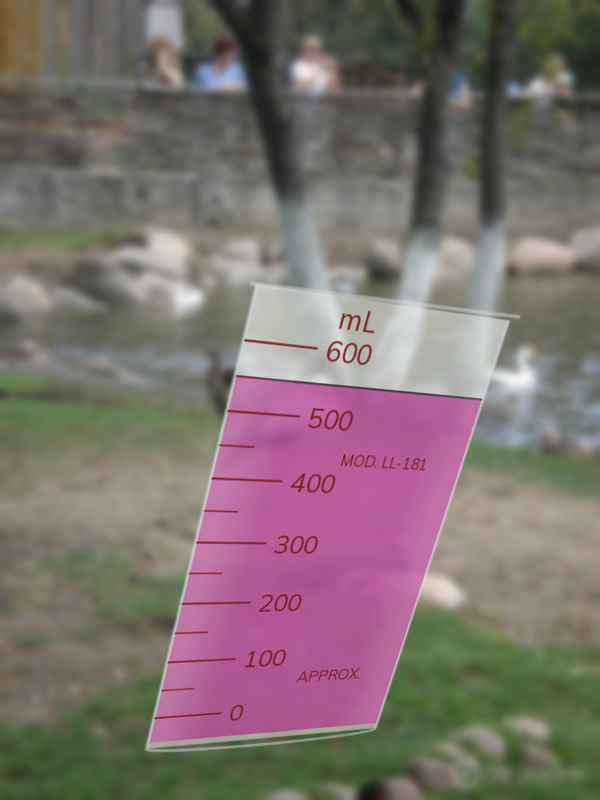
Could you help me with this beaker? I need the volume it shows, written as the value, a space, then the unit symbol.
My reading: 550 mL
